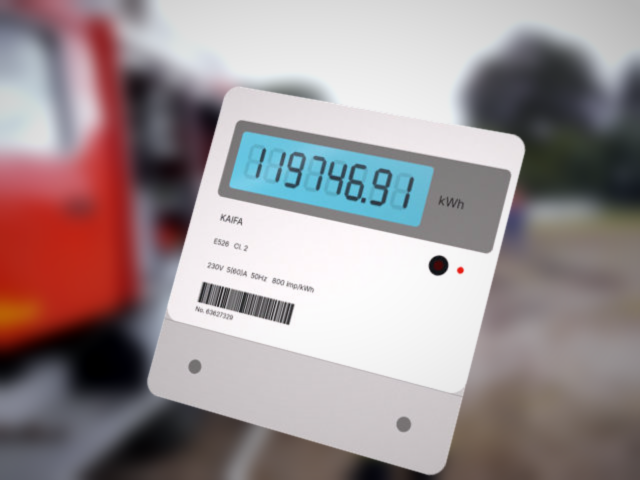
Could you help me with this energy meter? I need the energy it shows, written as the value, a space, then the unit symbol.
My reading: 119746.91 kWh
